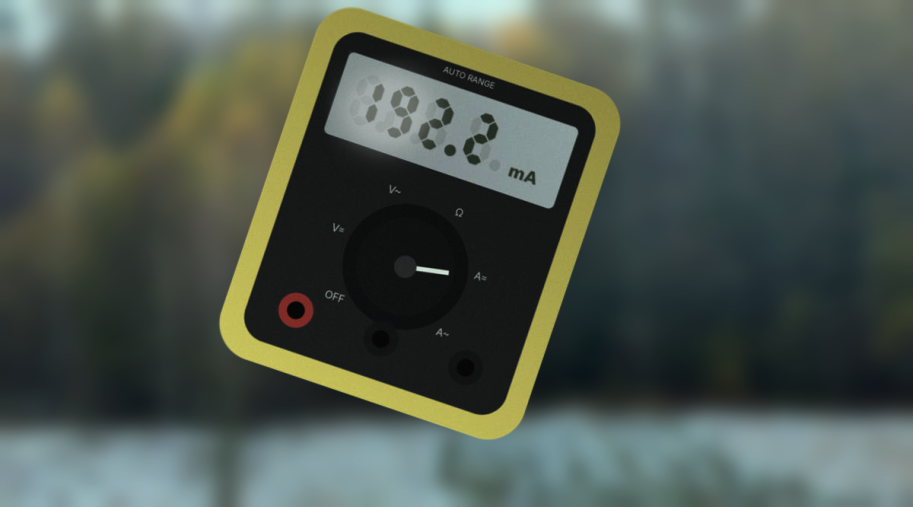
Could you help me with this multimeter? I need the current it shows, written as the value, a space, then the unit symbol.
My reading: 192.2 mA
